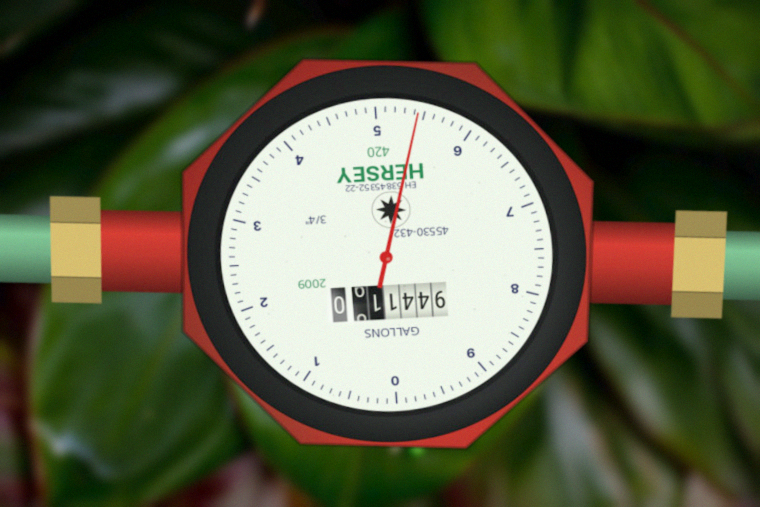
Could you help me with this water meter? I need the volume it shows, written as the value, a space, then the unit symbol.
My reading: 9441185.4 gal
